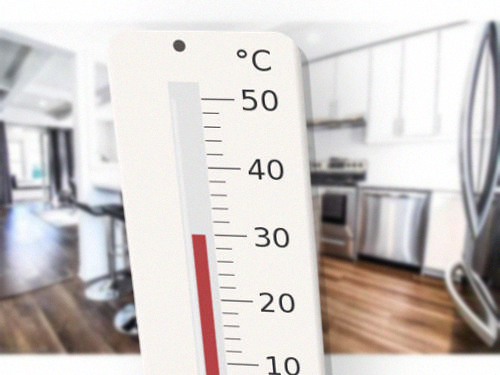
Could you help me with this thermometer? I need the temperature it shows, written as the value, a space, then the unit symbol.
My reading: 30 °C
